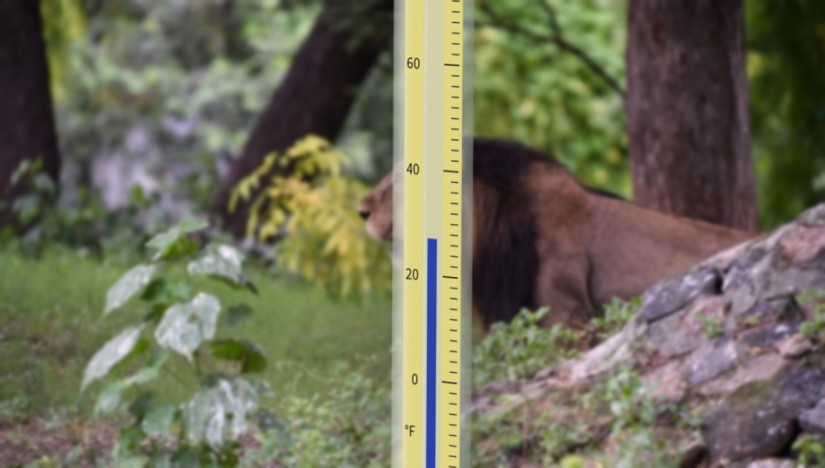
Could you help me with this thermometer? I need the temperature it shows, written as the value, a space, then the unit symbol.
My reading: 27 °F
